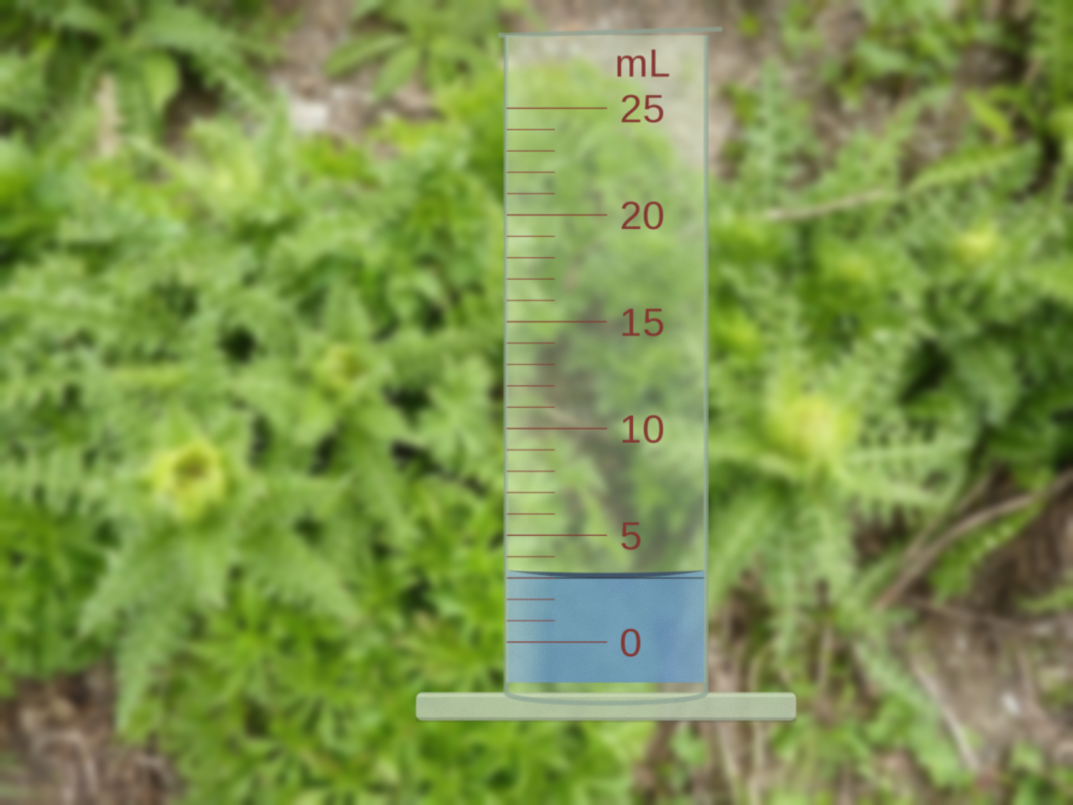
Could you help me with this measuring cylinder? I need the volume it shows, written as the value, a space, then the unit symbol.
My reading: 3 mL
